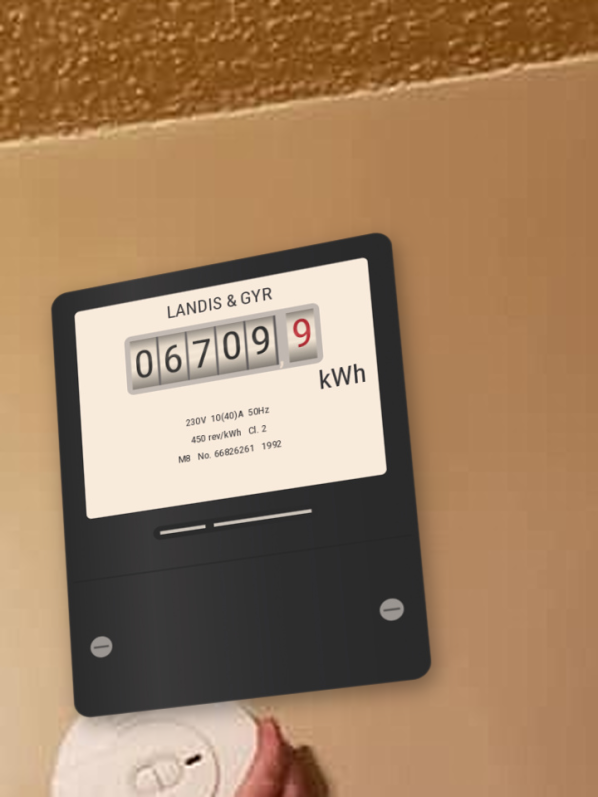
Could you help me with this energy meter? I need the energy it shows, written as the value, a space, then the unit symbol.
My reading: 6709.9 kWh
